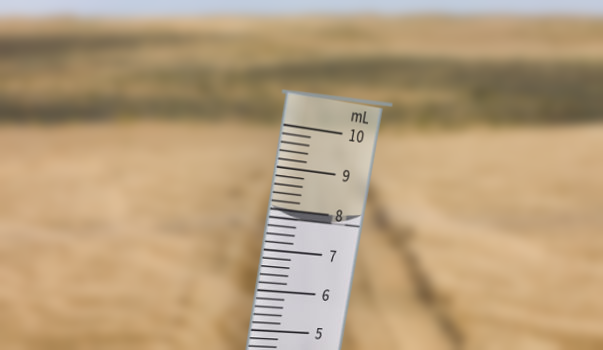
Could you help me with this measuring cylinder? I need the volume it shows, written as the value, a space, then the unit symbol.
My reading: 7.8 mL
